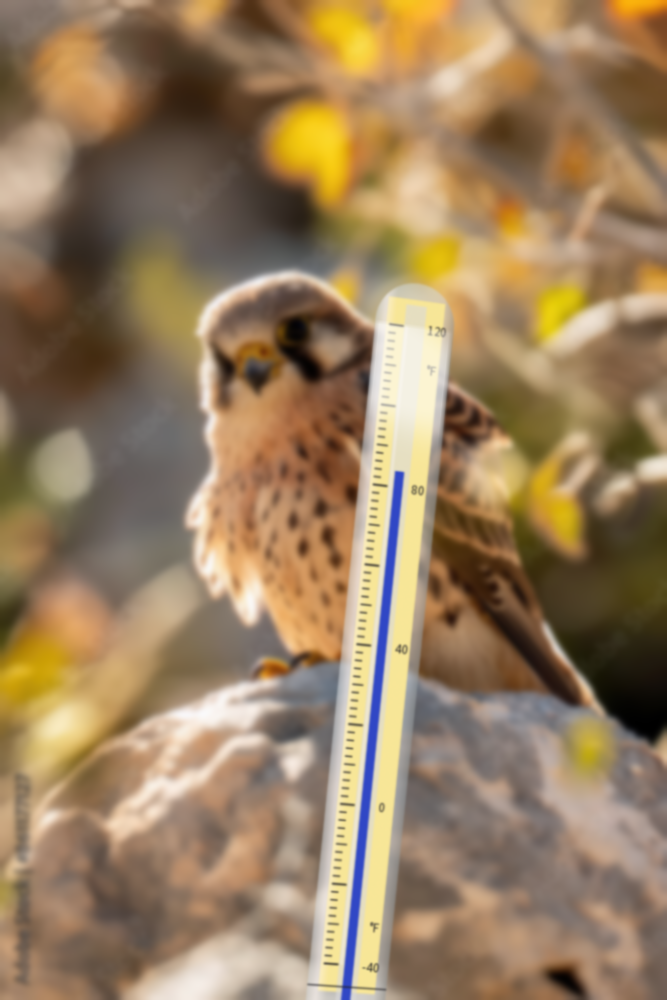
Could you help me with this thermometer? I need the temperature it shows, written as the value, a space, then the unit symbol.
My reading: 84 °F
